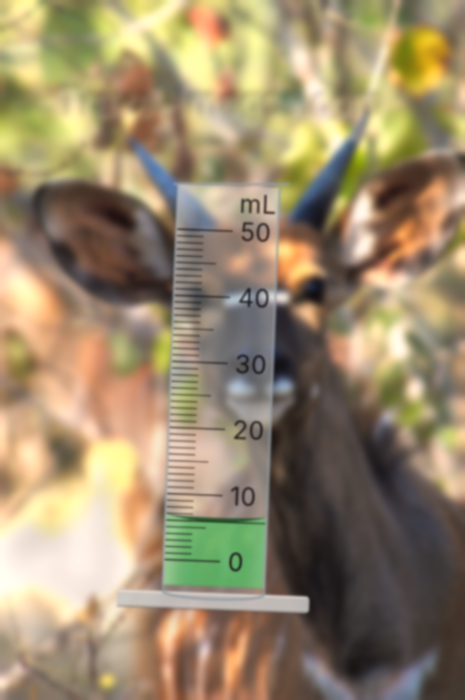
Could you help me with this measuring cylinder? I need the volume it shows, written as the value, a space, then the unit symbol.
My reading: 6 mL
